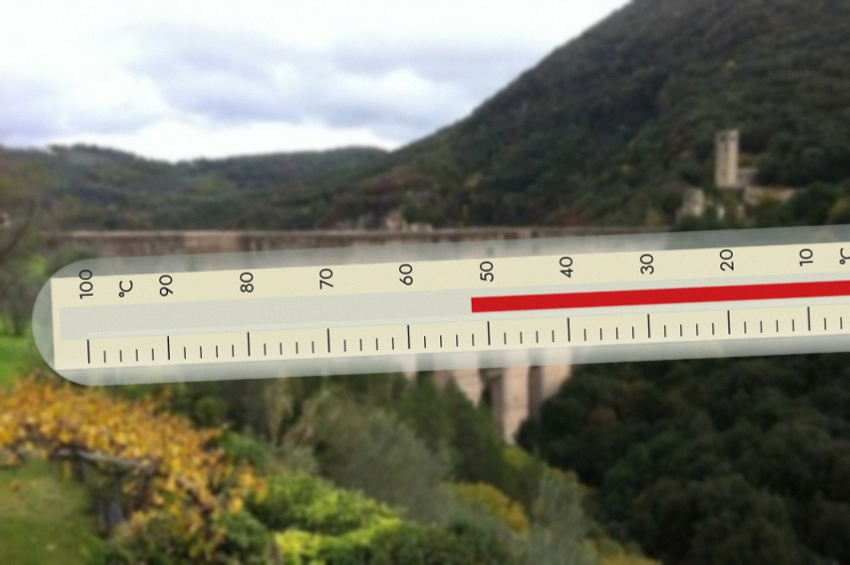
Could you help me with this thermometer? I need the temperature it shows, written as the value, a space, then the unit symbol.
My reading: 52 °C
